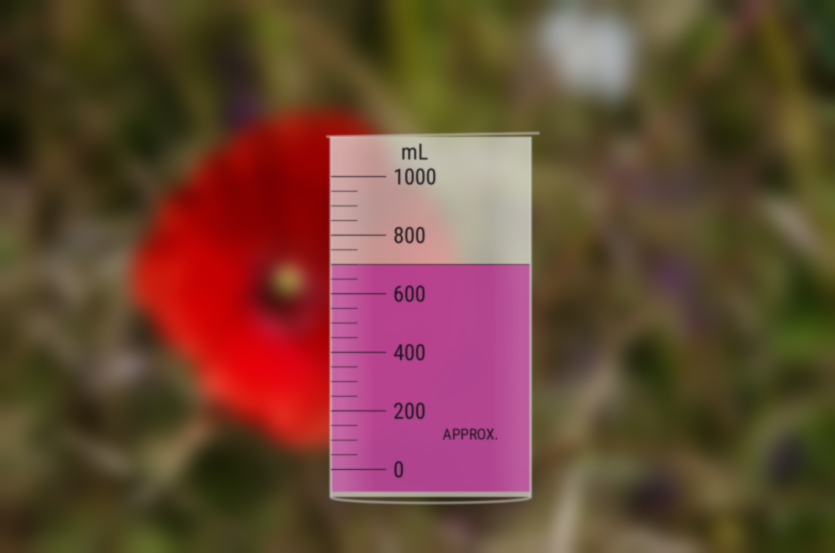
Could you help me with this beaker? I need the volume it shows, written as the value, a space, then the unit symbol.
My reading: 700 mL
